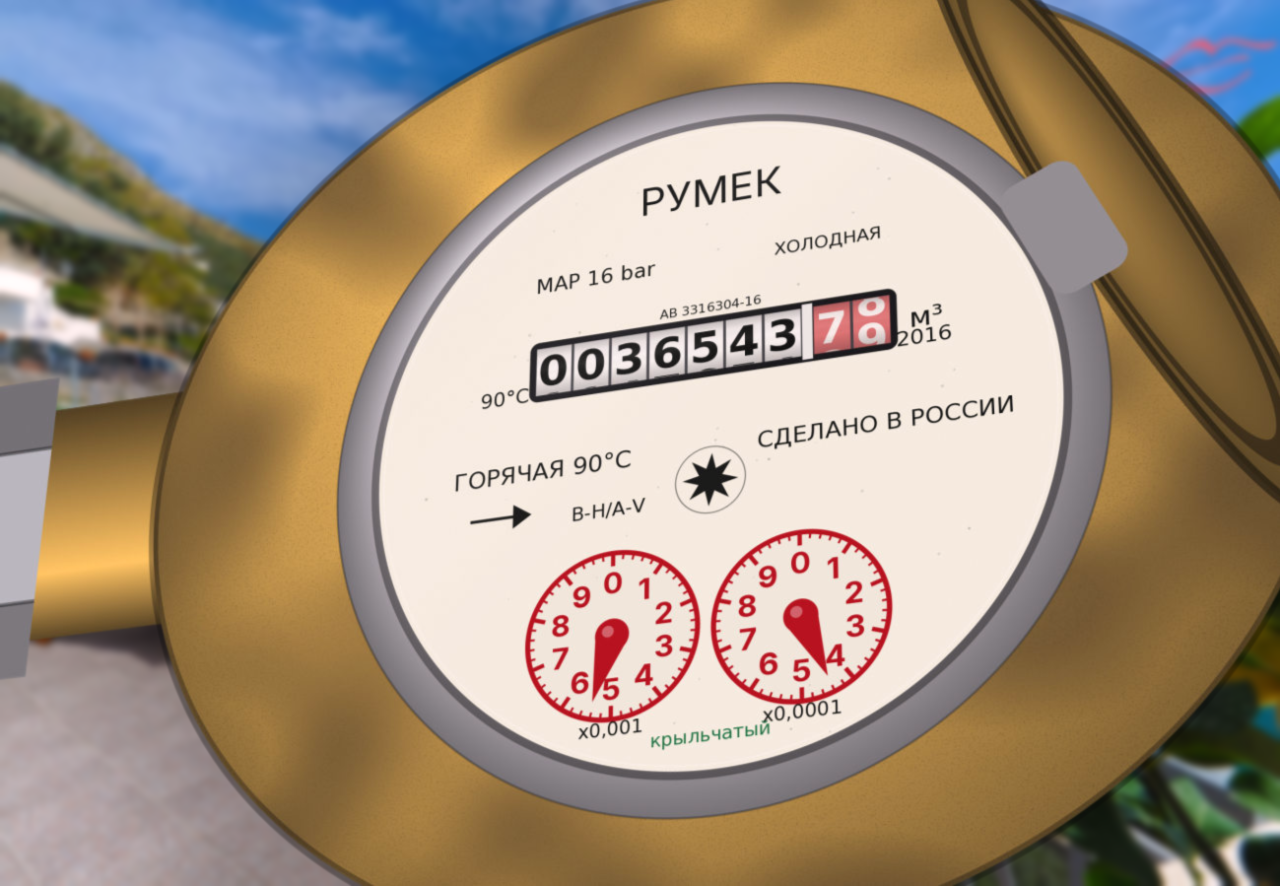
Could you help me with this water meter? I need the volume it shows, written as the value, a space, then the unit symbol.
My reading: 36543.7854 m³
